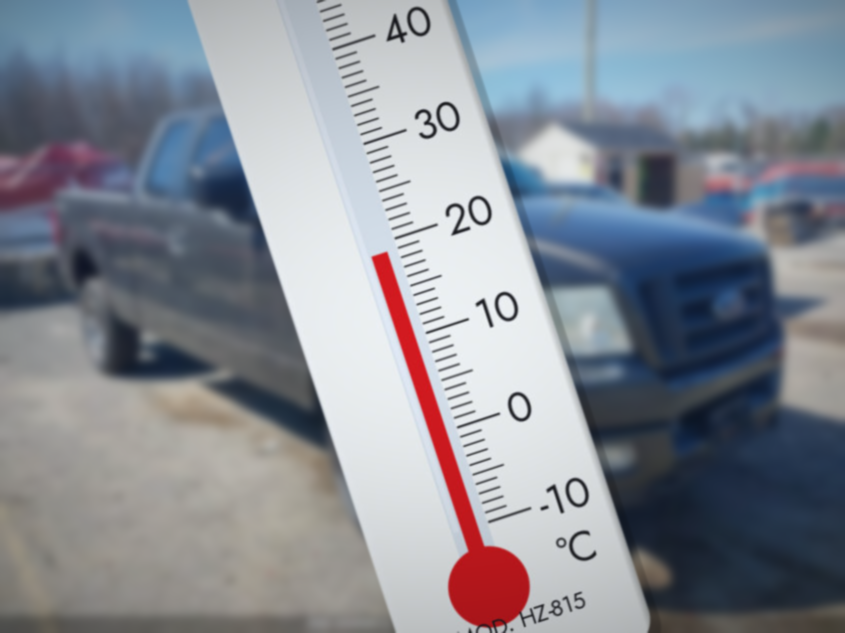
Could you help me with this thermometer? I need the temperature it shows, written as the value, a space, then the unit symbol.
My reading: 19 °C
